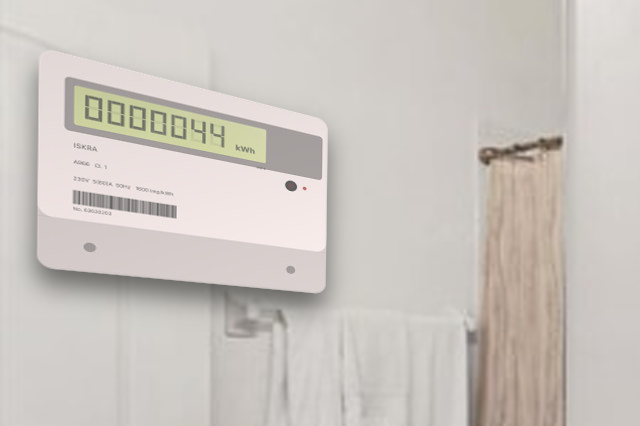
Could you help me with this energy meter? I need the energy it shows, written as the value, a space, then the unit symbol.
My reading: 44 kWh
